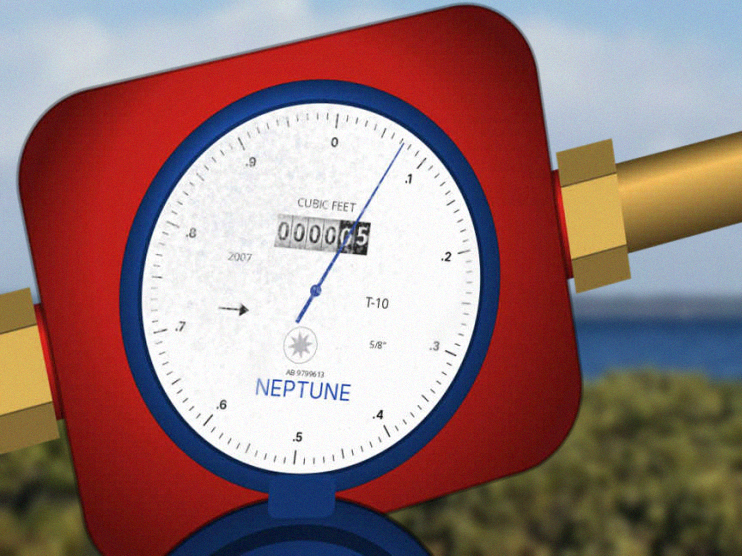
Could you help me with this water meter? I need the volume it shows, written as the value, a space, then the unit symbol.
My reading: 5.07 ft³
